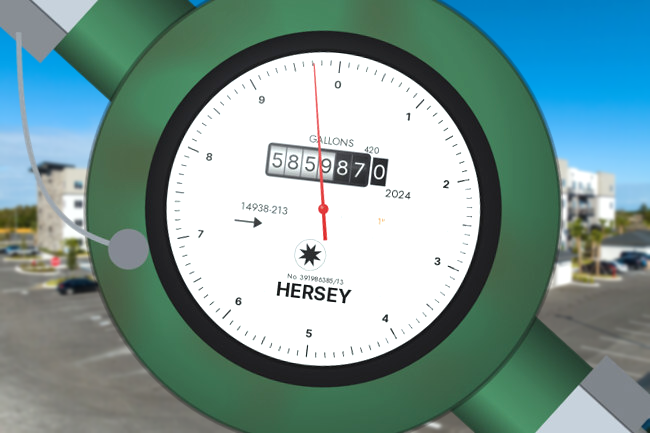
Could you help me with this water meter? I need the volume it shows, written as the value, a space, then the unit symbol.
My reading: 5859869.7 gal
